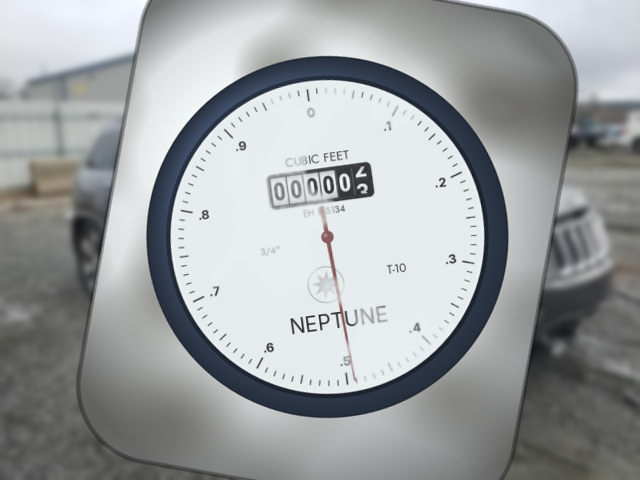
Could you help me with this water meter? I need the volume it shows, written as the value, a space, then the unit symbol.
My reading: 2.49 ft³
